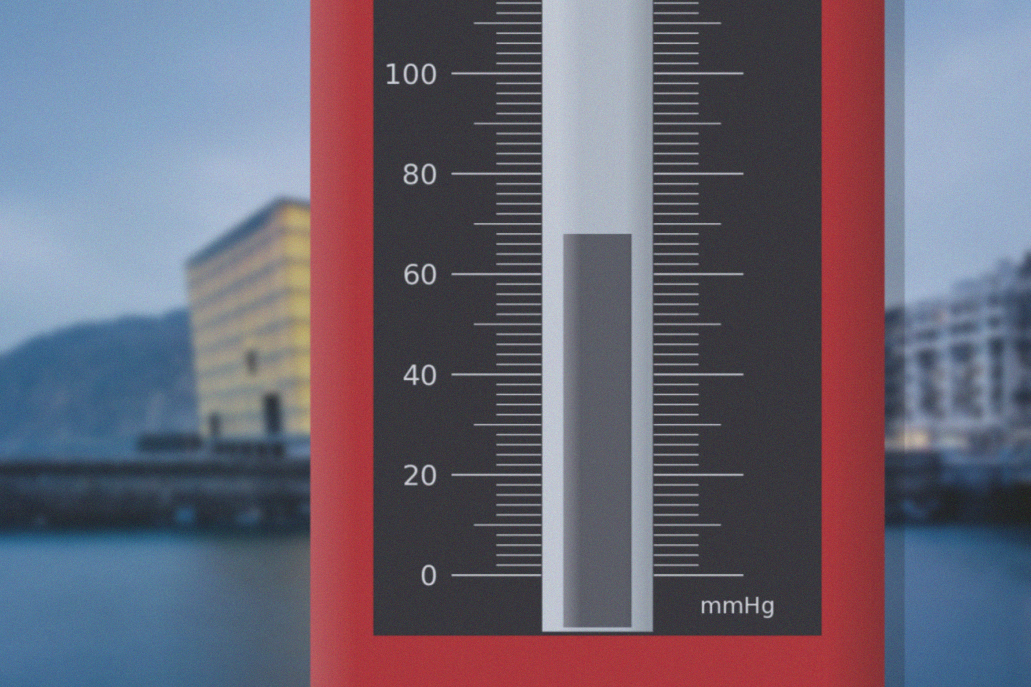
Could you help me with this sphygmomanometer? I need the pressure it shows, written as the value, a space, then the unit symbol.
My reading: 68 mmHg
